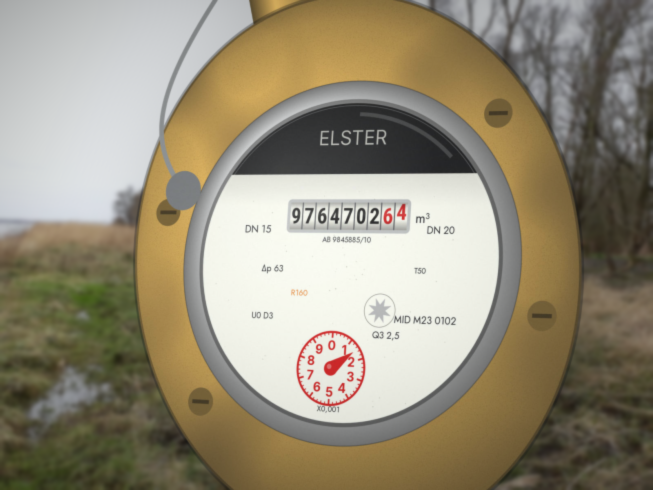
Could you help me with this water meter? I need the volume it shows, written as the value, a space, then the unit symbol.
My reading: 9764702.641 m³
